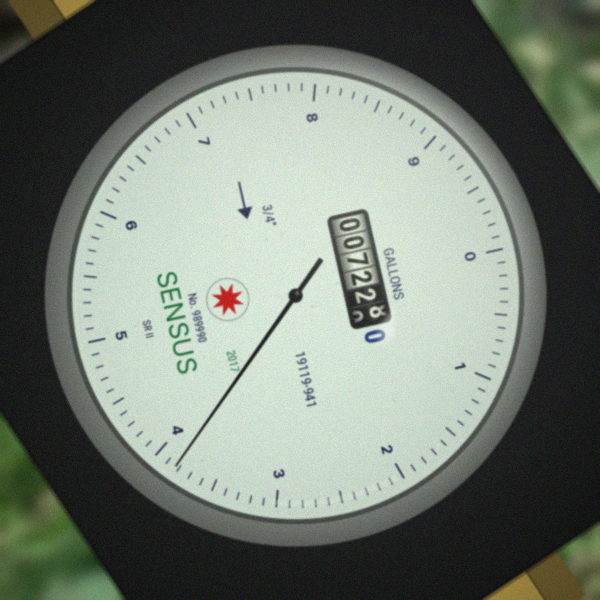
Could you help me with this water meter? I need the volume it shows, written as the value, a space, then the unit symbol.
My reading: 72283.8 gal
